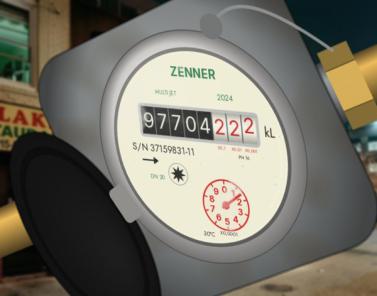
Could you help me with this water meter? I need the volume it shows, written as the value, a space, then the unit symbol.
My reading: 97704.2221 kL
